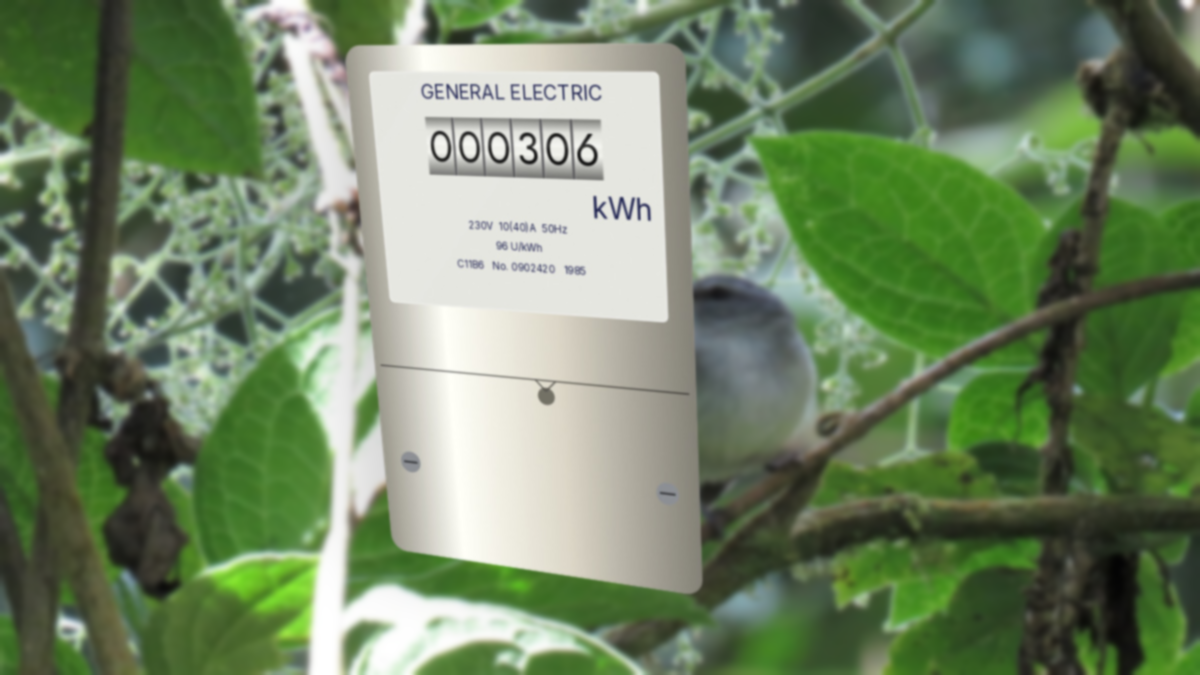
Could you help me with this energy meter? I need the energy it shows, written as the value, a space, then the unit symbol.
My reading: 306 kWh
